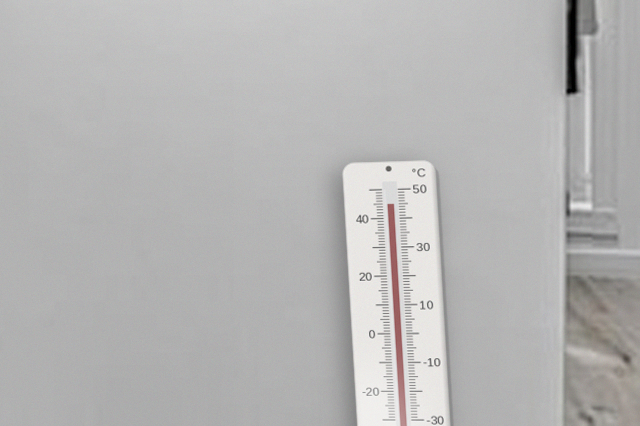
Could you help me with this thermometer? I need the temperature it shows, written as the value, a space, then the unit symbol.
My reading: 45 °C
